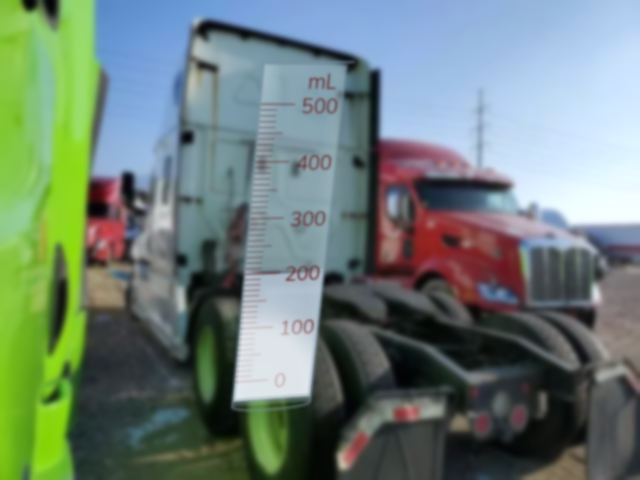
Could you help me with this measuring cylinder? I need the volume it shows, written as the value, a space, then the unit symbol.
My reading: 200 mL
